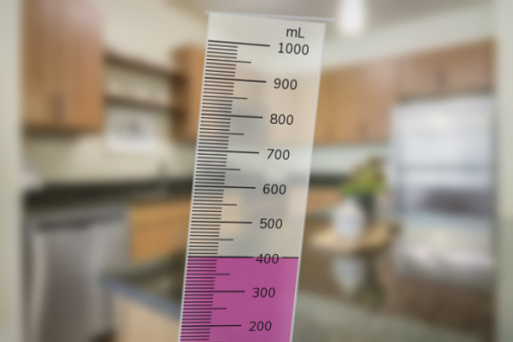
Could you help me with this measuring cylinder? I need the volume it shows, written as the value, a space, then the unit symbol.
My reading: 400 mL
